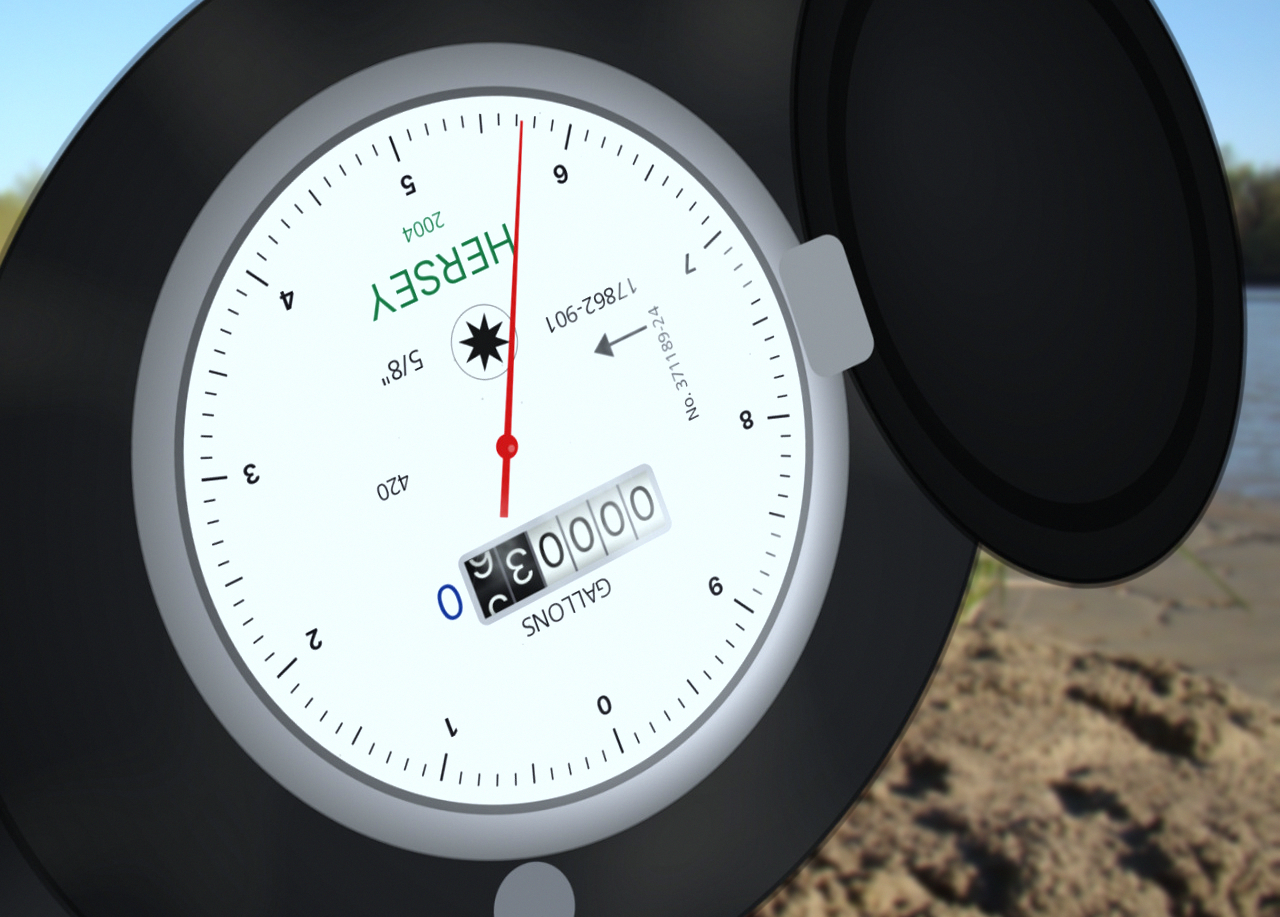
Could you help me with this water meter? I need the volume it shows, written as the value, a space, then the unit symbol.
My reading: 355.7 gal
